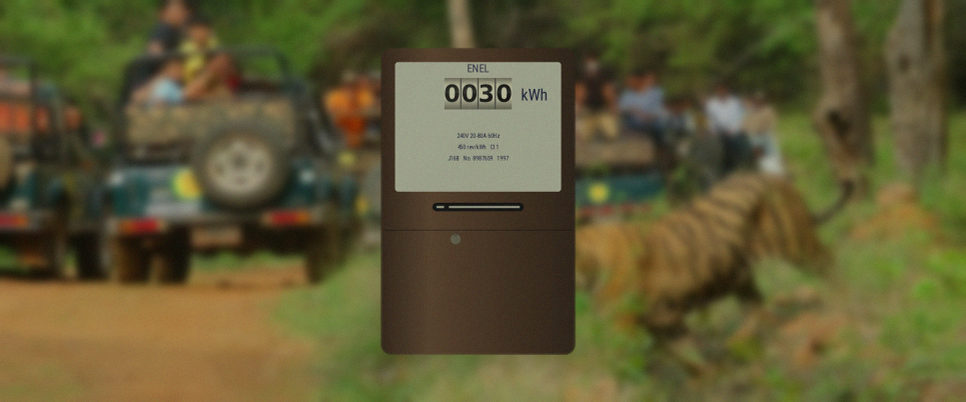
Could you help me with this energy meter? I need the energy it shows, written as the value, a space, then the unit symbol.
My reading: 30 kWh
